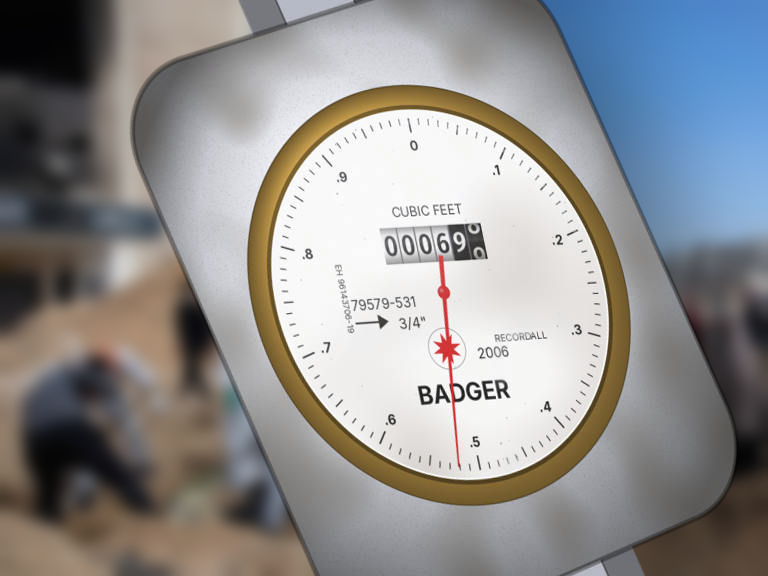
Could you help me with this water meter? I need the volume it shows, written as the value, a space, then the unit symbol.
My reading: 698.52 ft³
